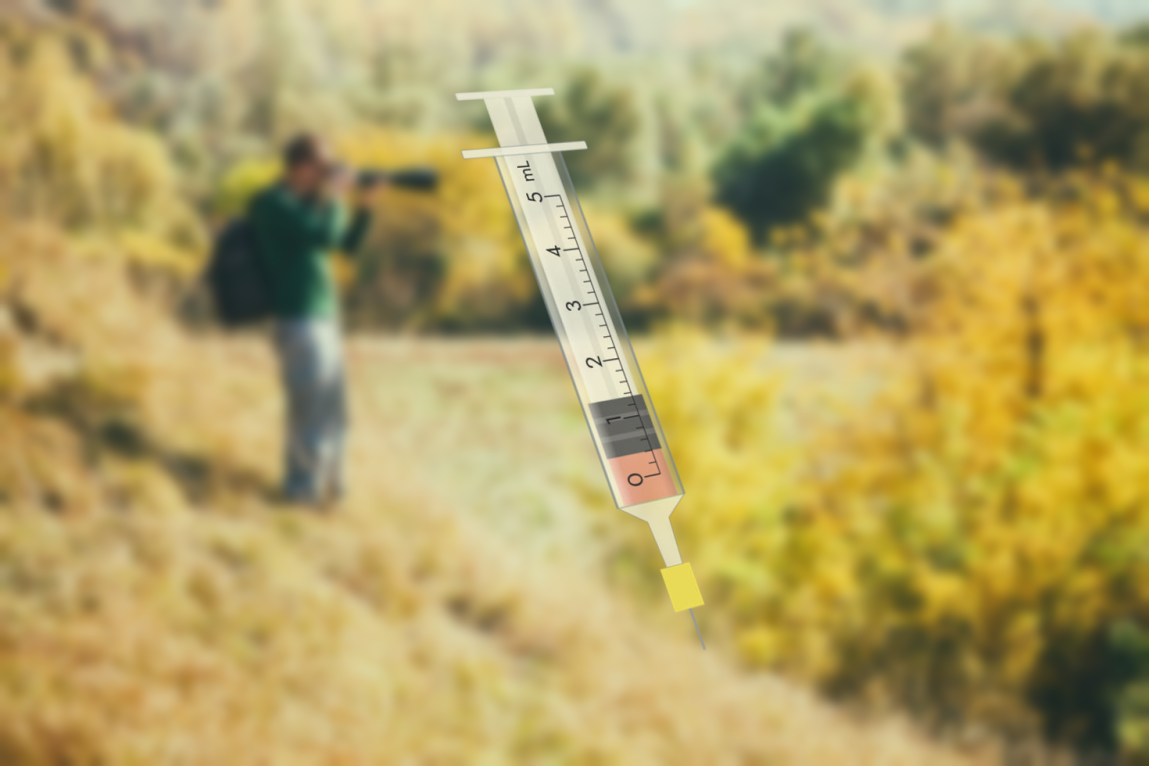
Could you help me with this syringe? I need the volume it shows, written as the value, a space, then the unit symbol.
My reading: 0.4 mL
